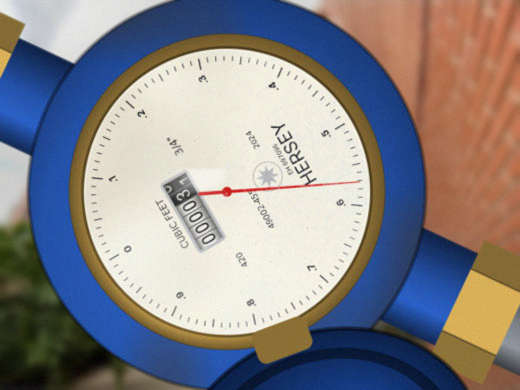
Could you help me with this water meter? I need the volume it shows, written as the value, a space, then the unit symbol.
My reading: 30.57 ft³
